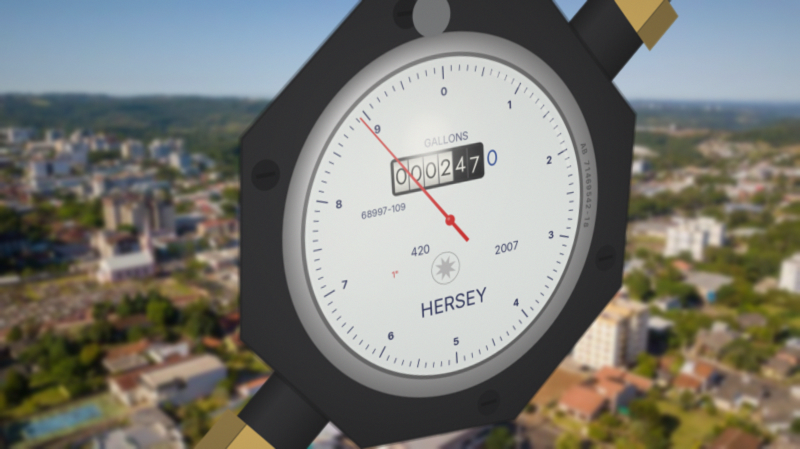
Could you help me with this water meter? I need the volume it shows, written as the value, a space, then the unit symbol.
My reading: 2468.9 gal
